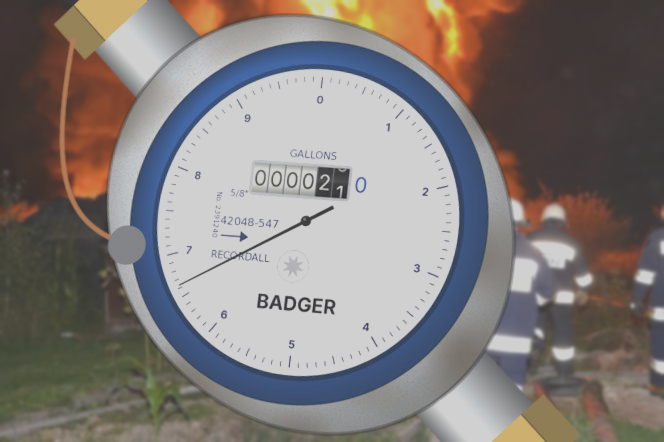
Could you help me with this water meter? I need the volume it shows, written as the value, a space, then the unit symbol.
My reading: 206.6 gal
